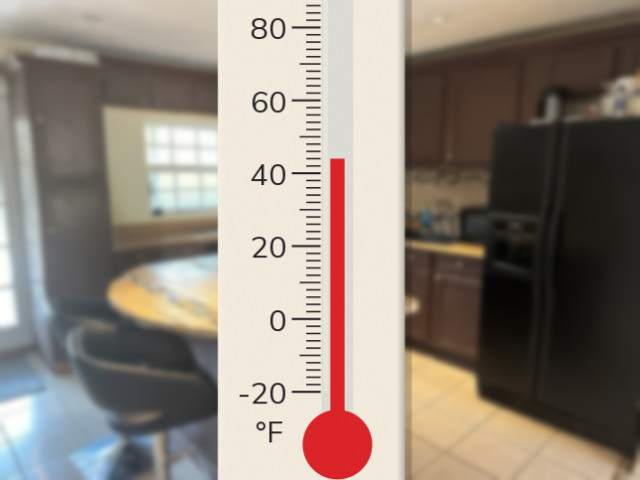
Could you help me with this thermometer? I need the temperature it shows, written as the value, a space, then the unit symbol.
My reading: 44 °F
